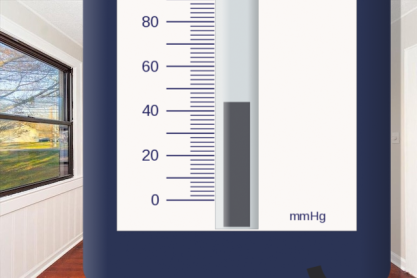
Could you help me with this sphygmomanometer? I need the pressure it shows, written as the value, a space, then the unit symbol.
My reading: 44 mmHg
